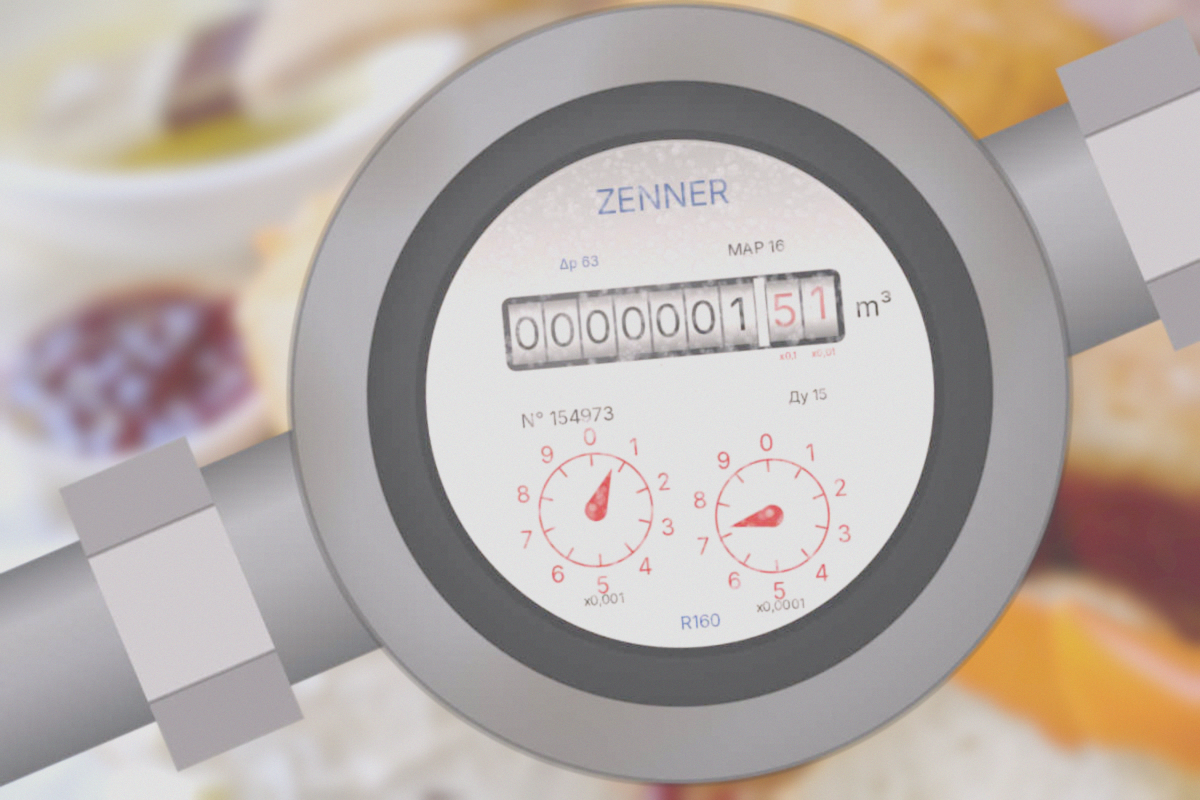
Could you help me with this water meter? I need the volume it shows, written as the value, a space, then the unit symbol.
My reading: 1.5107 m³
